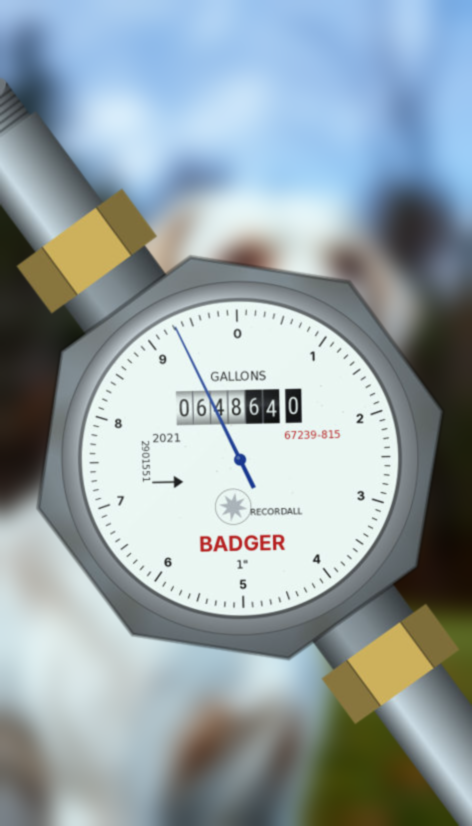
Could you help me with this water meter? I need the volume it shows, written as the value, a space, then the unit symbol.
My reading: 648639.3 gal
